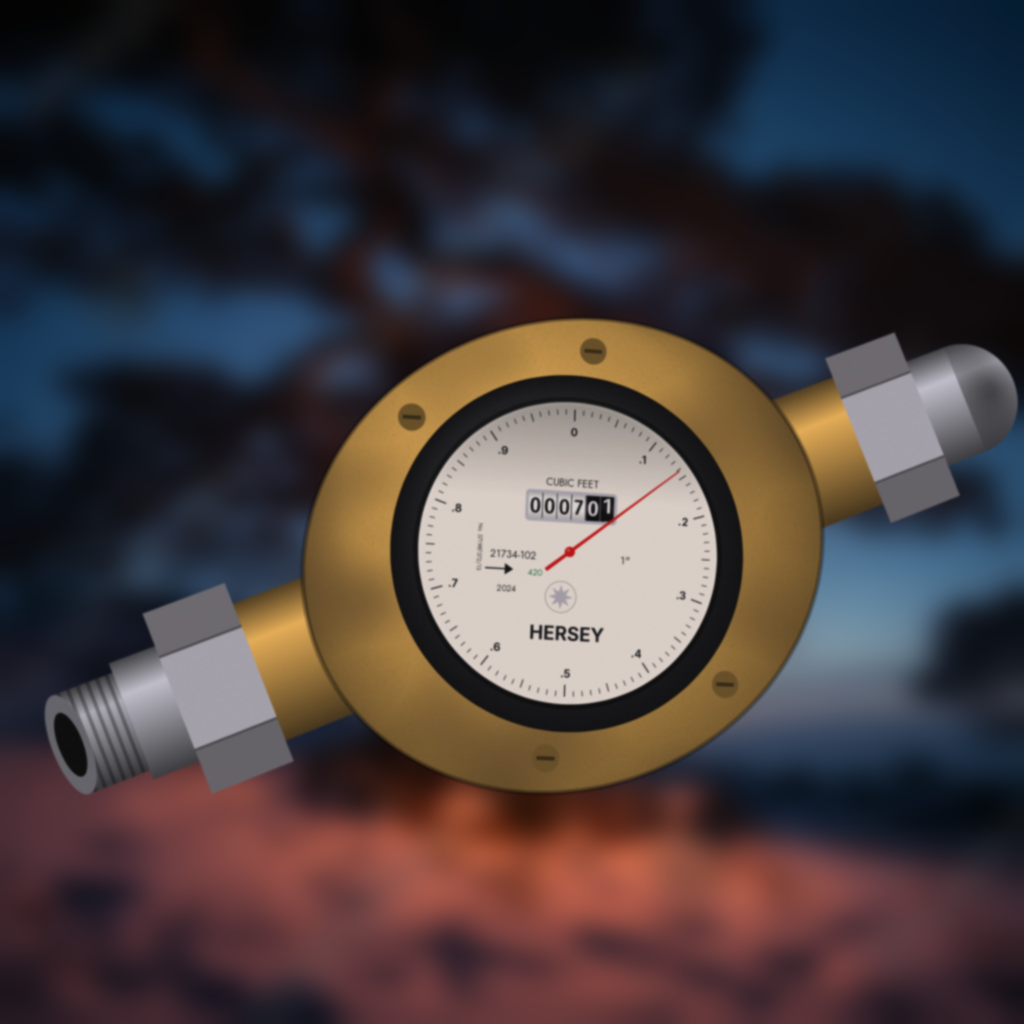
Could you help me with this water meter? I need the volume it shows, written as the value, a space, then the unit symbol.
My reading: 701.14 ft³
